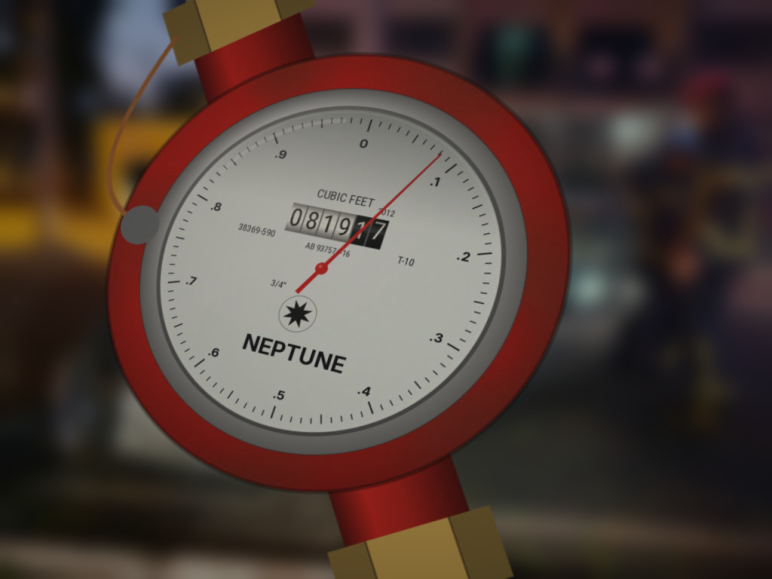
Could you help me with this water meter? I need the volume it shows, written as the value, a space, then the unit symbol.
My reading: 81917.08 ft³
